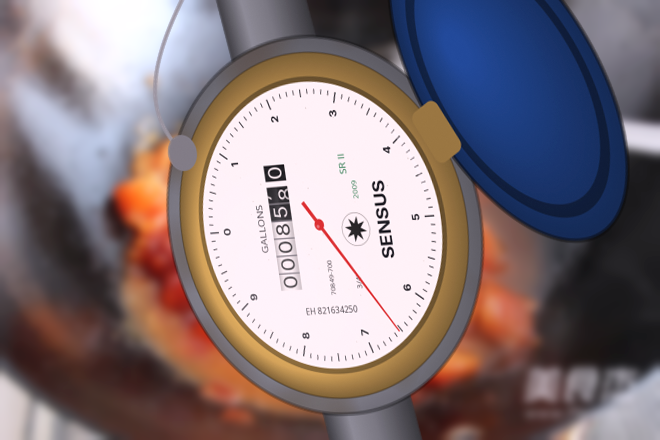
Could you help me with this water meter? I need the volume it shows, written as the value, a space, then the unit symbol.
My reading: 8576.5 gal
